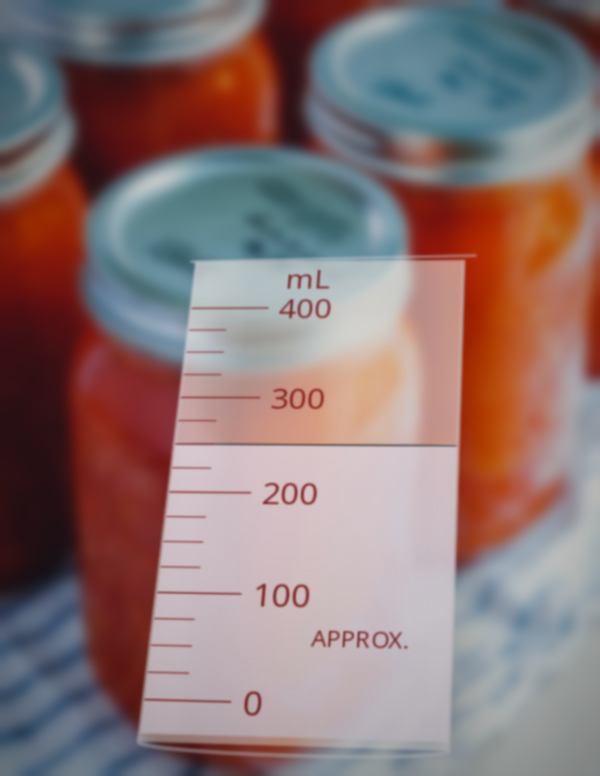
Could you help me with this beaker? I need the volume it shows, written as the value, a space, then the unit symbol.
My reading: 250 mL
